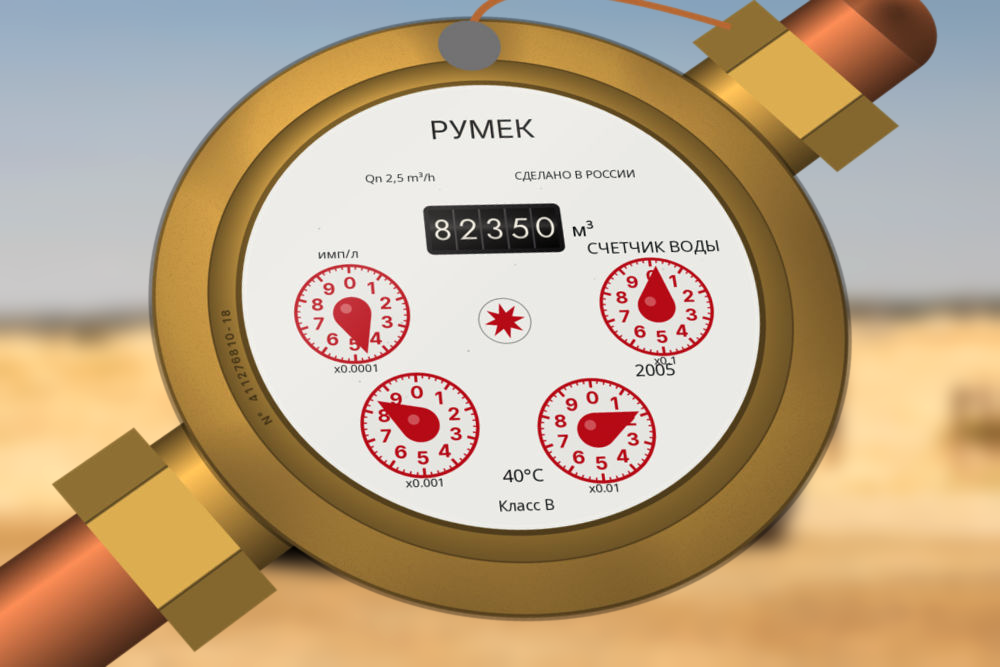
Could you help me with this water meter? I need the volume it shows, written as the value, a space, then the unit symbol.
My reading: 82350.0184 m³
